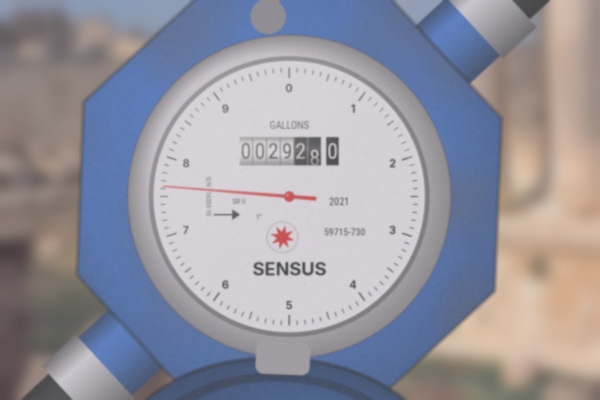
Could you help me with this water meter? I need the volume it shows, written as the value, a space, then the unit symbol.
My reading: 29277.6 gal
